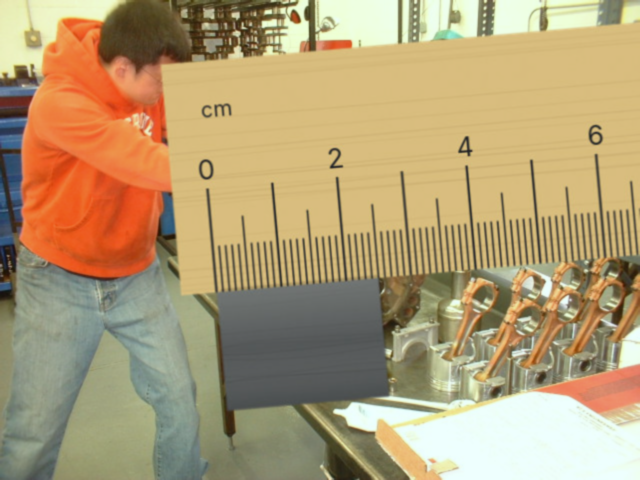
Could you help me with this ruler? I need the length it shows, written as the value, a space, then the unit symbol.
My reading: 2.5 cm
